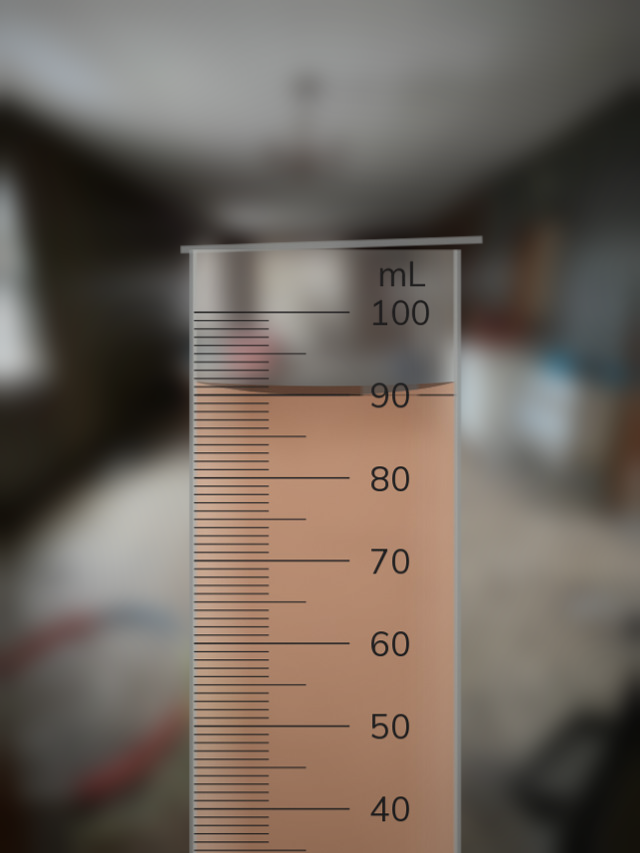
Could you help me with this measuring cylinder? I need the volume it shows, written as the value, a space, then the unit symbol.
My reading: 90 mL
